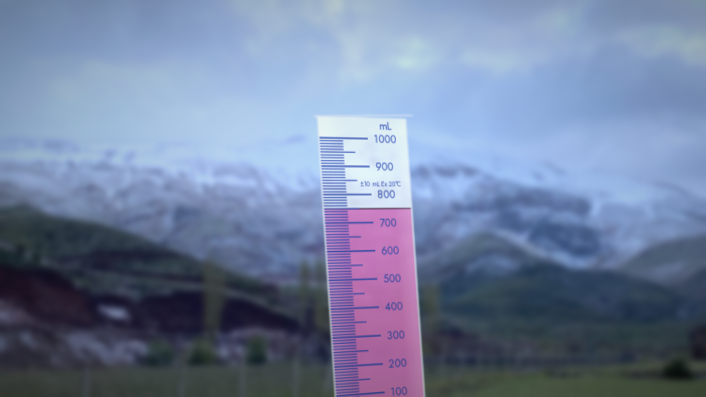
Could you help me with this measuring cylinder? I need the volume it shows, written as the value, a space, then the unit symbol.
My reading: 750 mL
